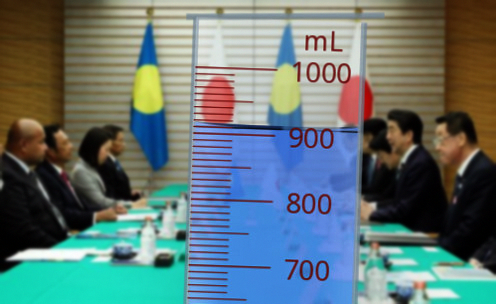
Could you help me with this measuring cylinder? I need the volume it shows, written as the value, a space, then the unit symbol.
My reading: 910 mL
